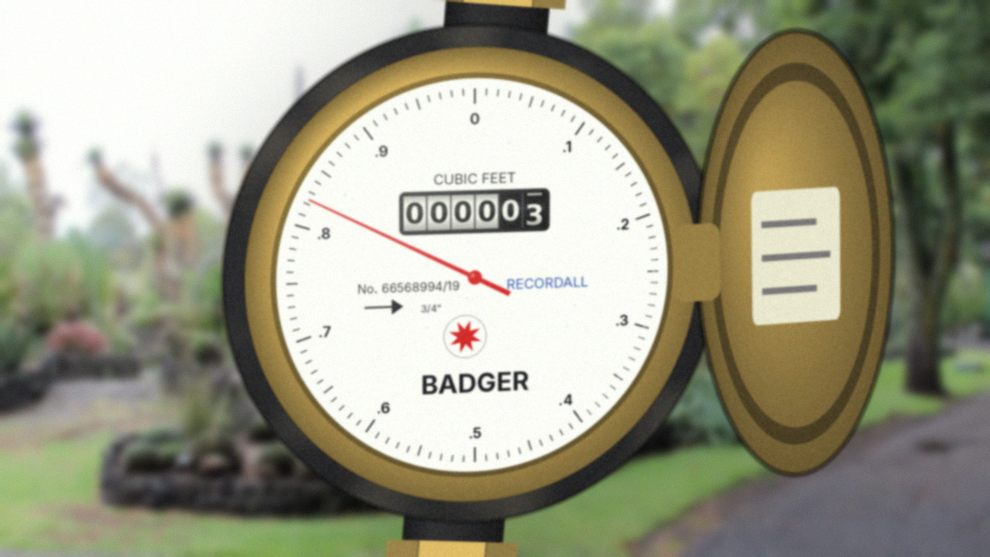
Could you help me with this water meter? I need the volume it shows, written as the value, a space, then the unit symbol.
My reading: 2.82 ft³
